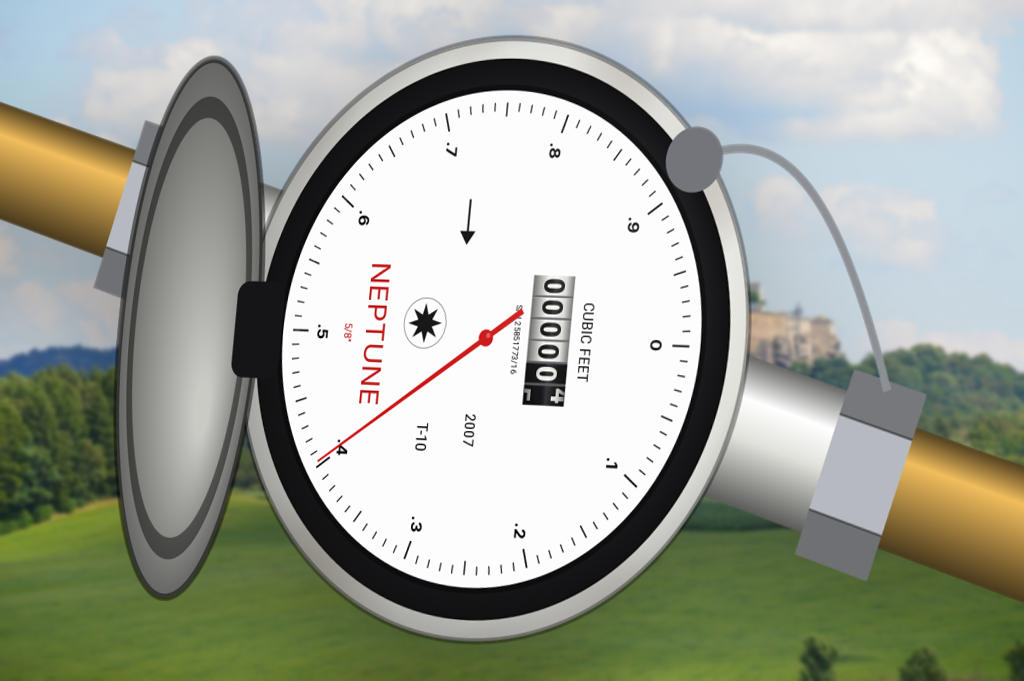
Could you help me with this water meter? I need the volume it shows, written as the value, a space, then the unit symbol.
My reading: 4.40 ft³
